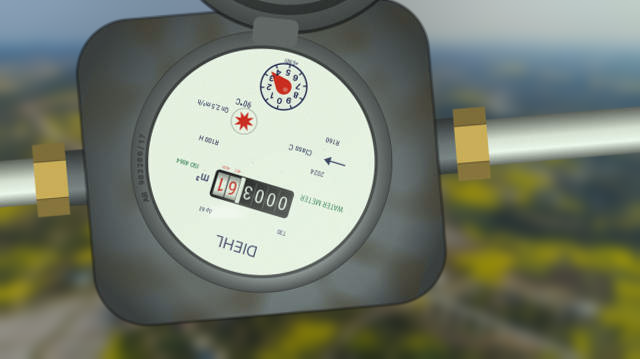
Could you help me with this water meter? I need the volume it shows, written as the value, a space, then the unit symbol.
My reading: 3.613 m³
